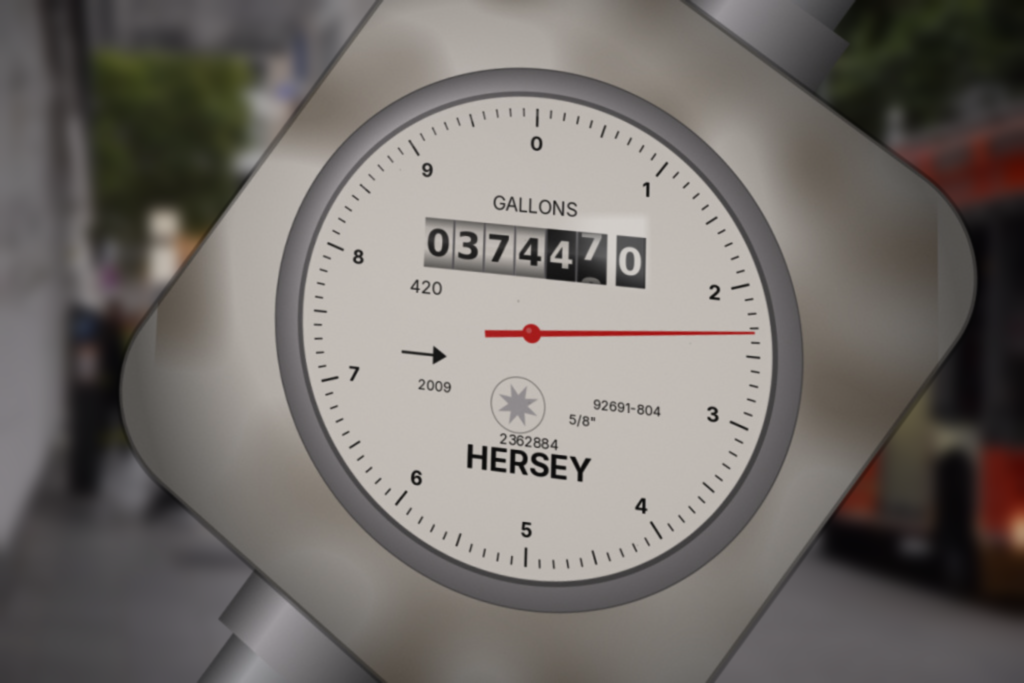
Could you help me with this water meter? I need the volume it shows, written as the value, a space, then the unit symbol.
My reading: 374472.3 gal
